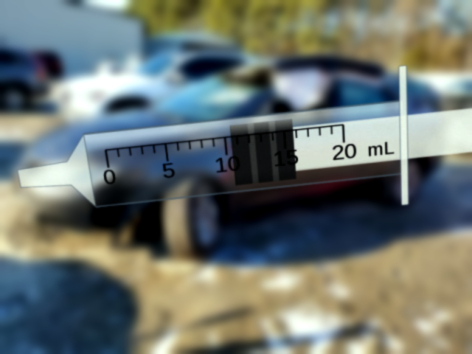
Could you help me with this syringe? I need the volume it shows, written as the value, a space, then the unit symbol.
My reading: 10.5 mL
